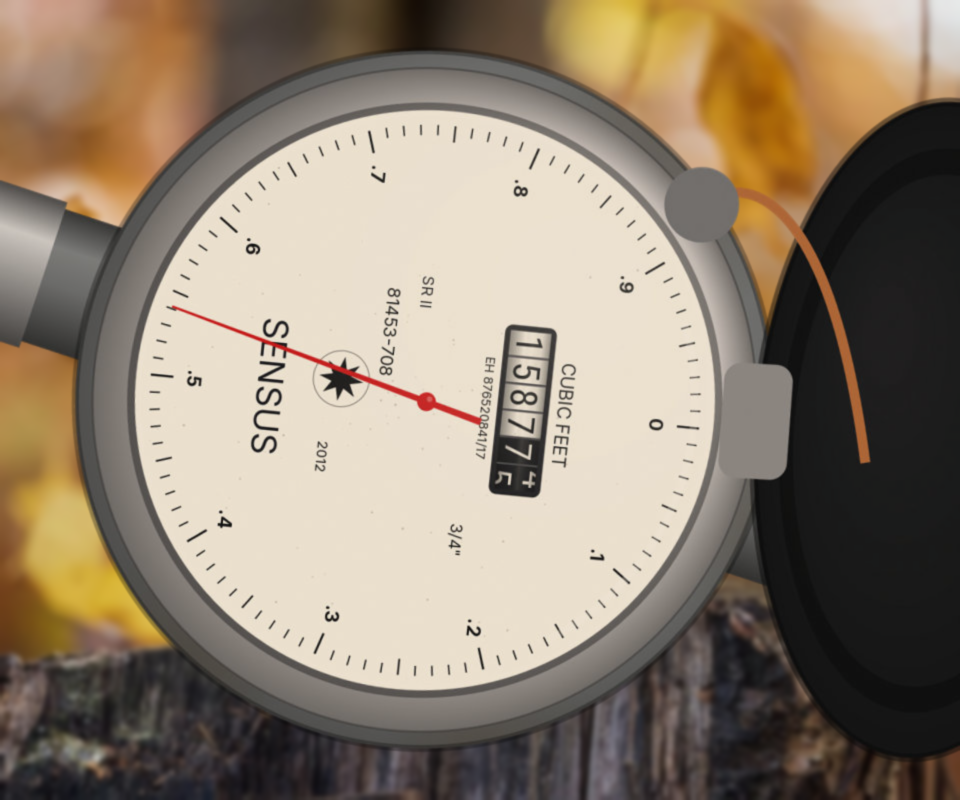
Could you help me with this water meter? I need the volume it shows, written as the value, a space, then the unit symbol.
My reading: 158774.54 ft³
